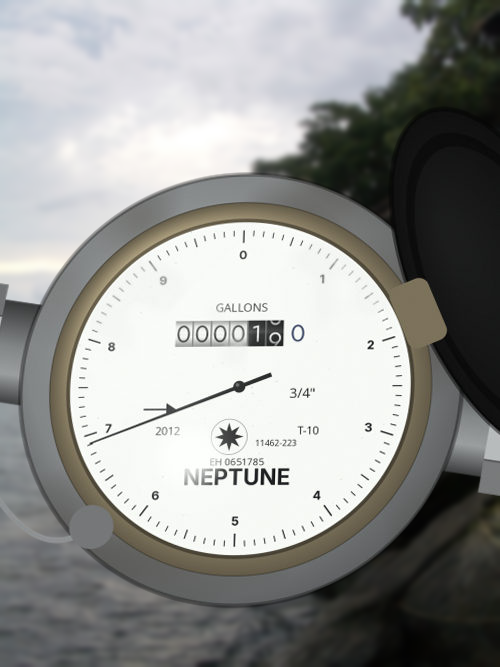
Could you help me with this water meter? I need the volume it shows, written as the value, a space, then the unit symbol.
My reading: 186.9 gal
